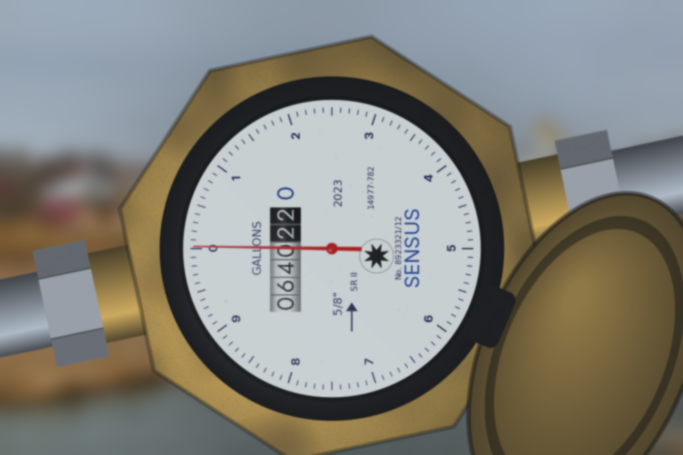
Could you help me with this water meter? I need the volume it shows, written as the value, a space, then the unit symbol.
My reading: 640220.0 gal
